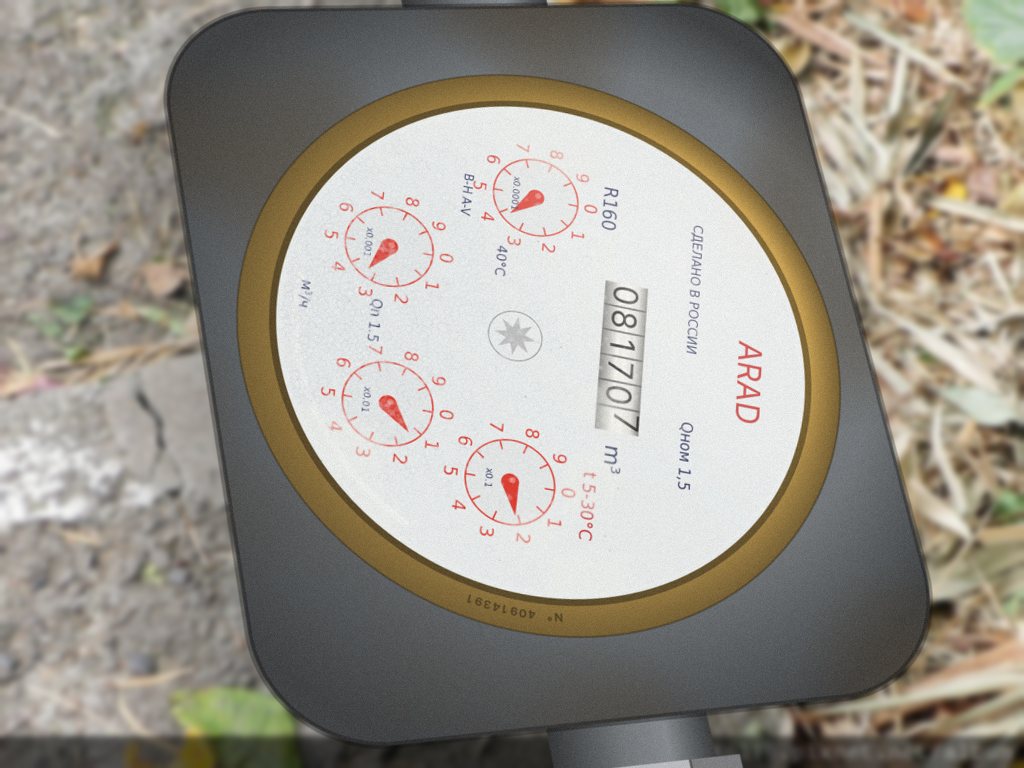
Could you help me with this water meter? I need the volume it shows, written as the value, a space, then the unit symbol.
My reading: 81707.2133 m³
